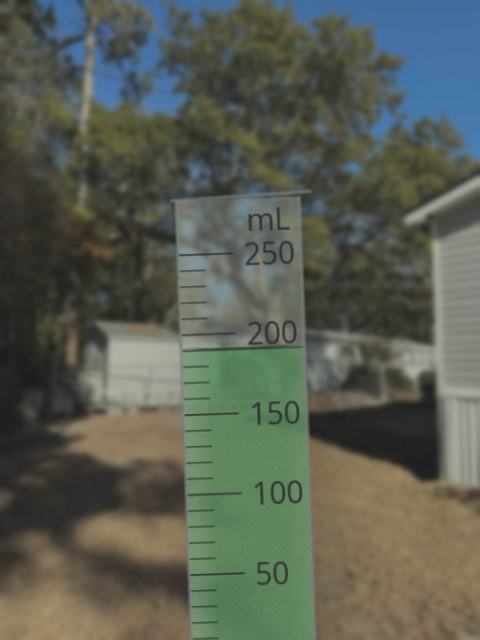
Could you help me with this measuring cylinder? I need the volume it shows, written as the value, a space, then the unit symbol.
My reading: 190 mL
